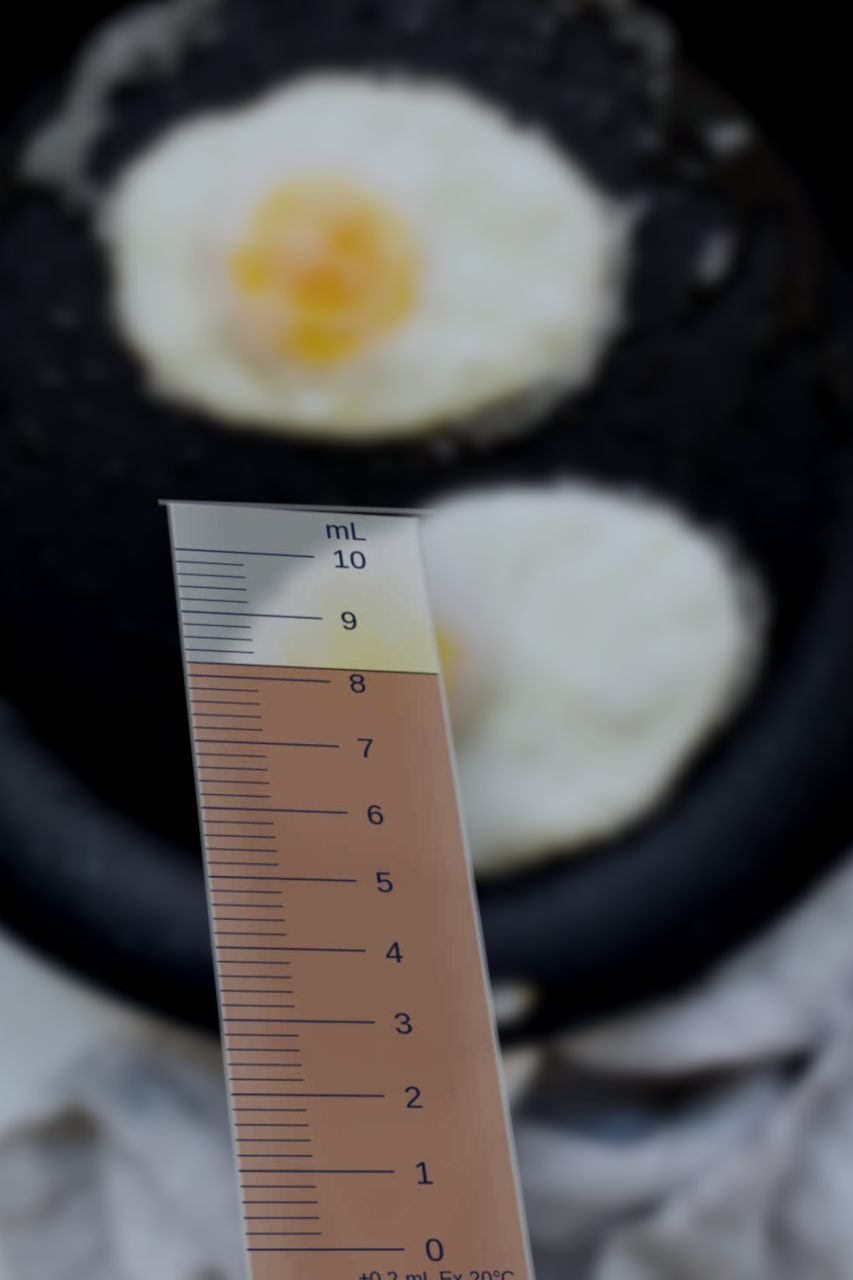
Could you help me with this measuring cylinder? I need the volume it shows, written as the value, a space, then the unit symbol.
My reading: 8.2 mL
